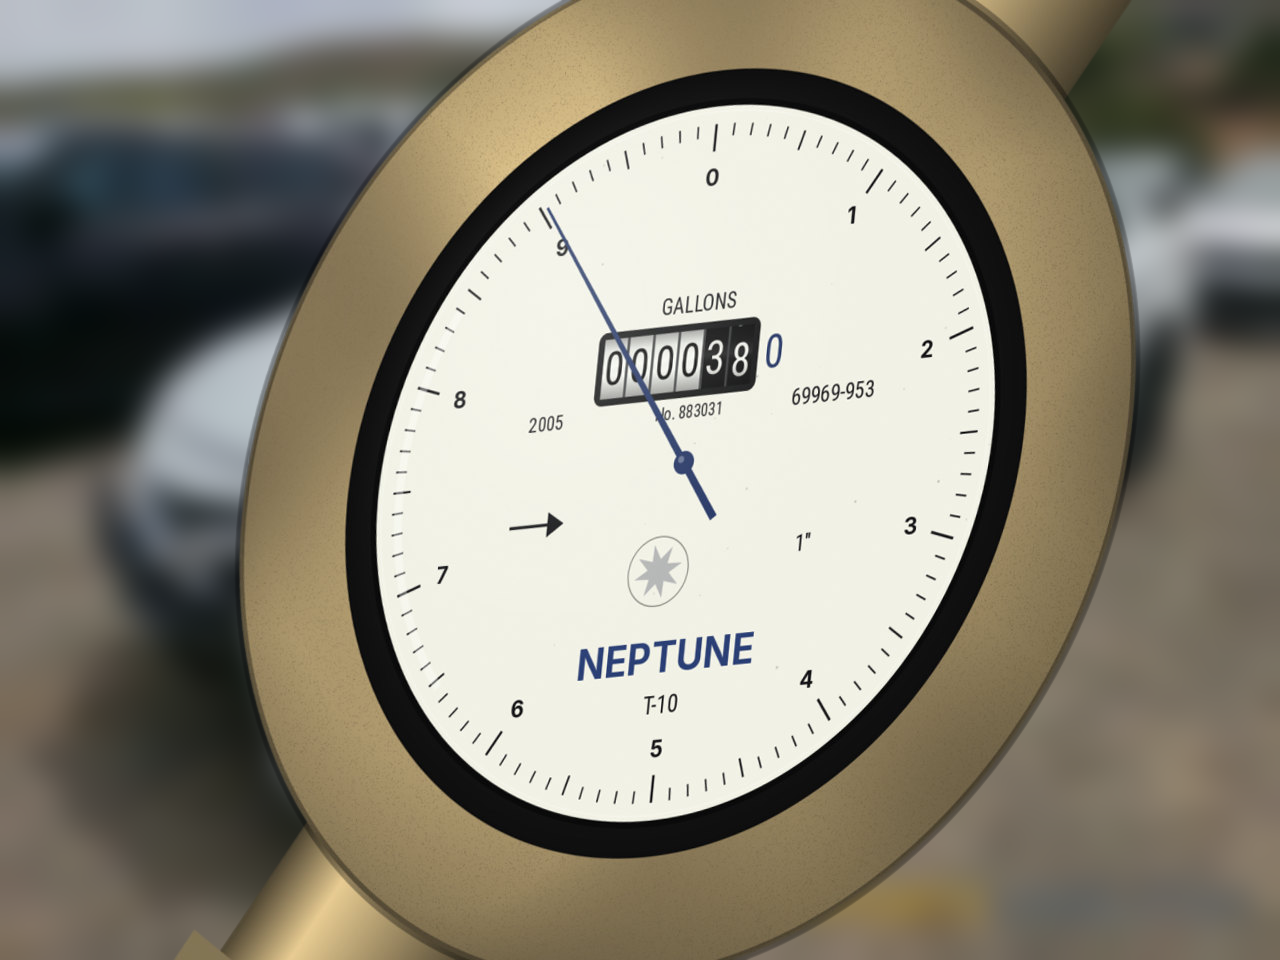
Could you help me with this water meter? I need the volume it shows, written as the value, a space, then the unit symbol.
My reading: 379.0 gal
